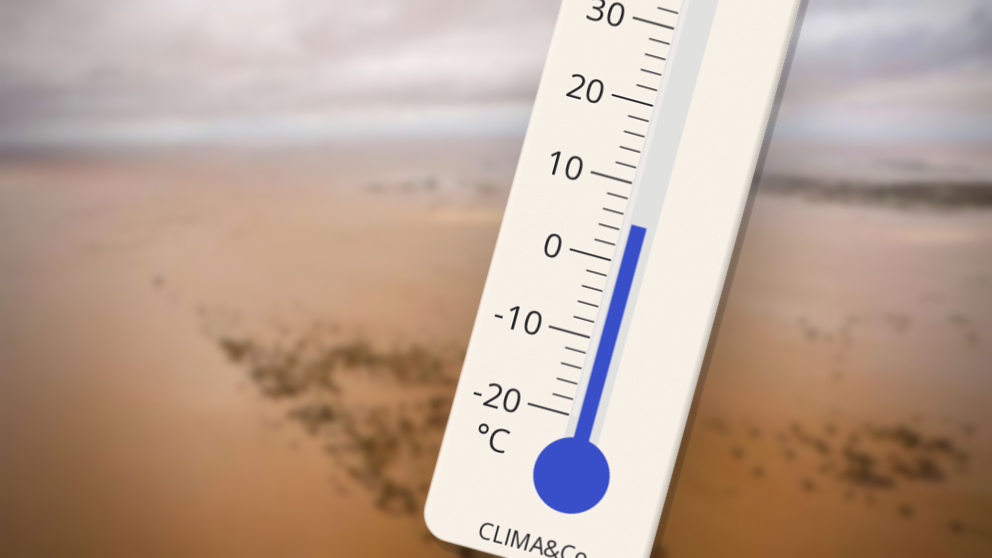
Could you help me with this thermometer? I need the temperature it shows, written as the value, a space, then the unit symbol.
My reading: 5 °C
